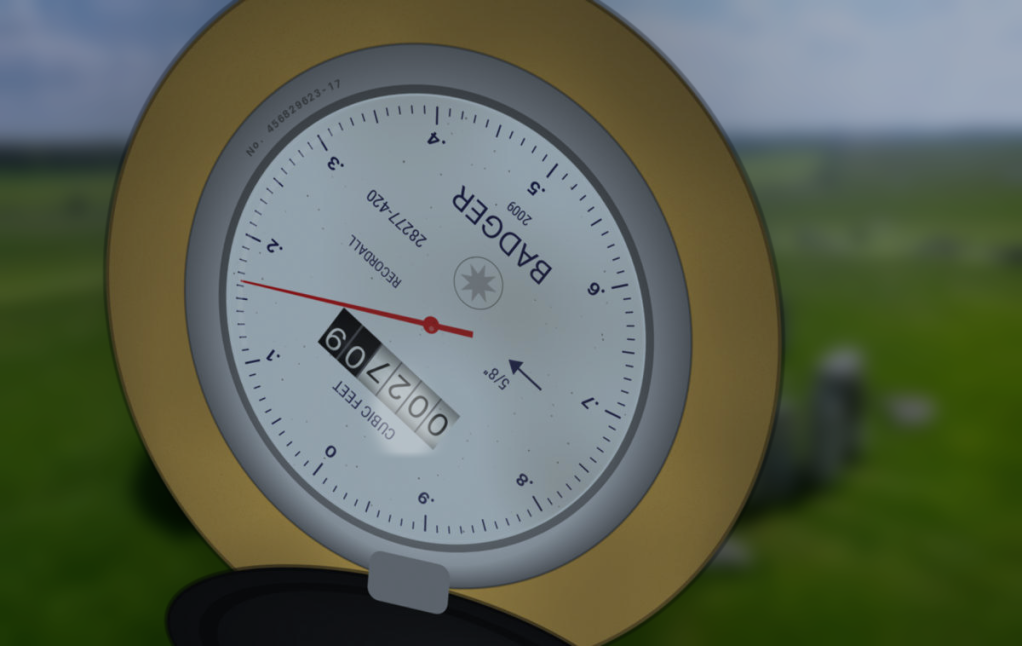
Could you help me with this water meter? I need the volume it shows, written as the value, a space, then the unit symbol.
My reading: 2709.16 ft³
